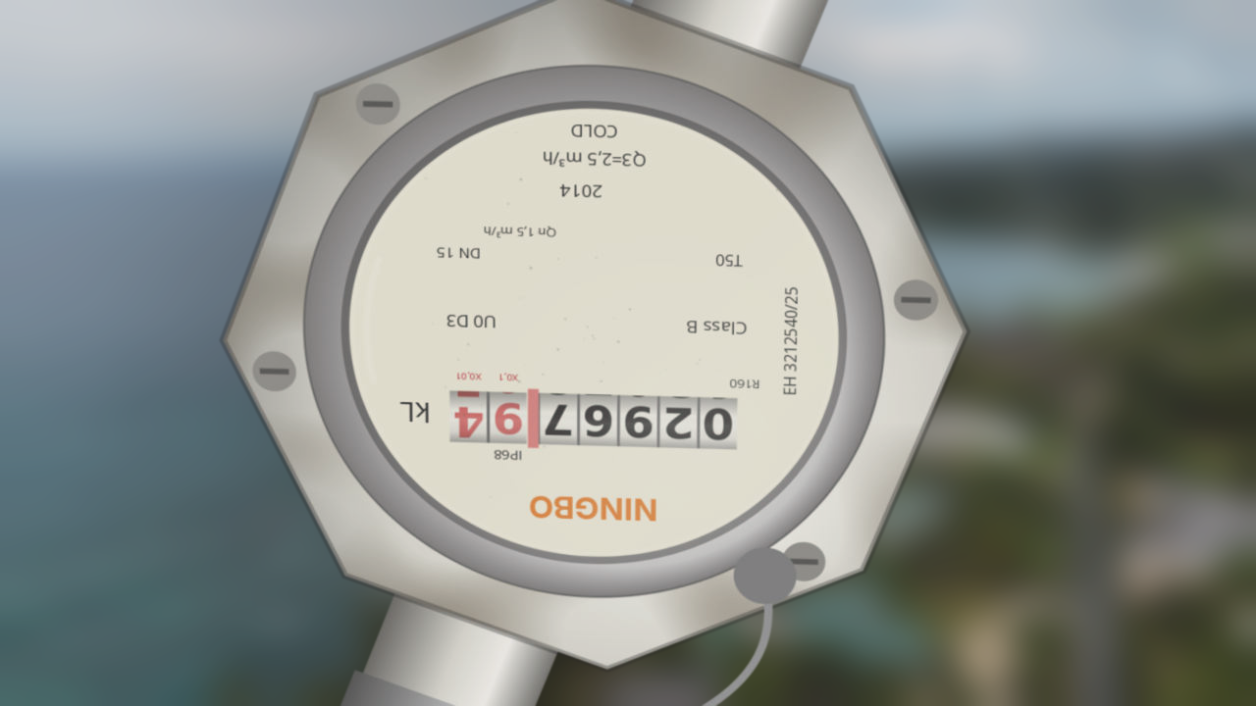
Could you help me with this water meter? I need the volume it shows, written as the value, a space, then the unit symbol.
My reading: 2967.94 kL
